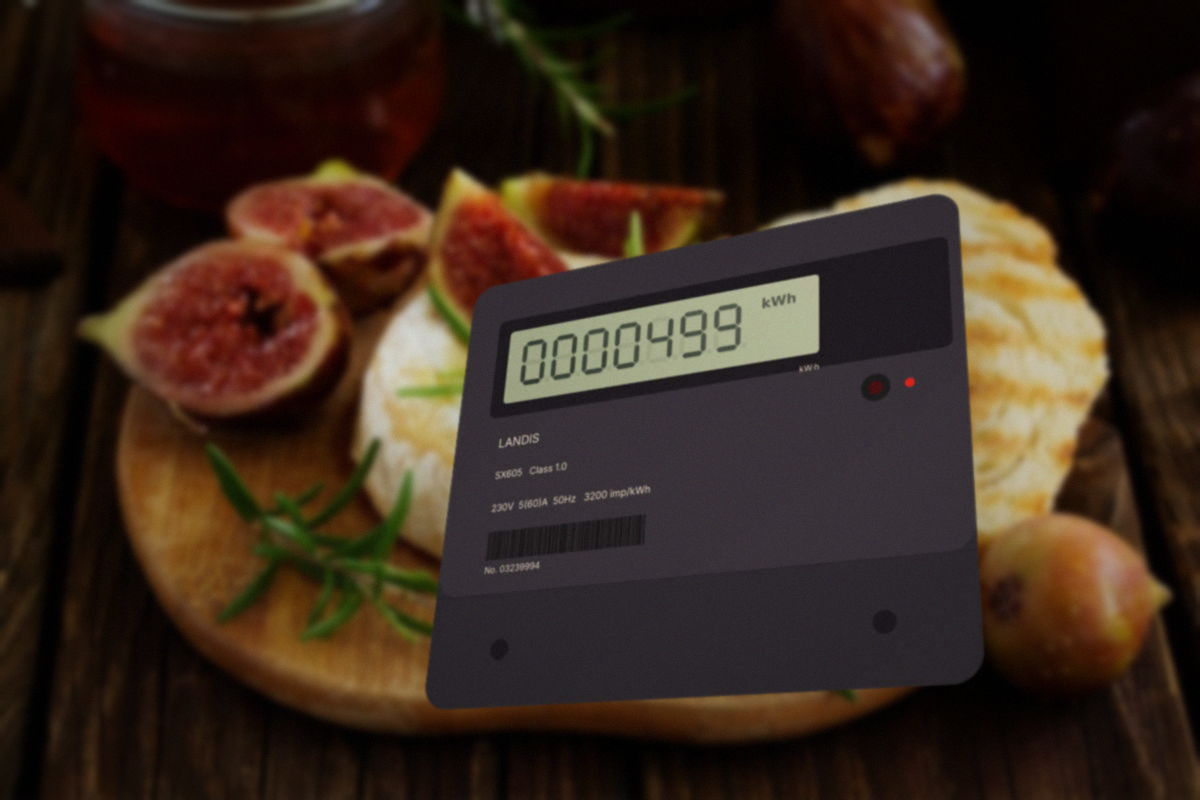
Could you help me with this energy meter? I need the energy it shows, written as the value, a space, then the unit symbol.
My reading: 499 kWh
